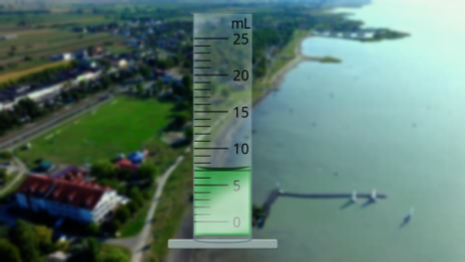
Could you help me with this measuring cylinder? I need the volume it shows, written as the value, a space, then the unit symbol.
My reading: 7 mL
